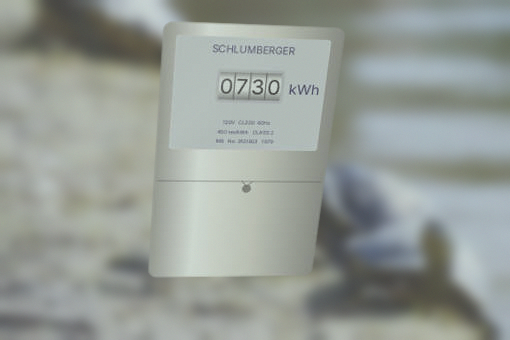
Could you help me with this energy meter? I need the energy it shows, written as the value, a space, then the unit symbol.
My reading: 730 kWh
